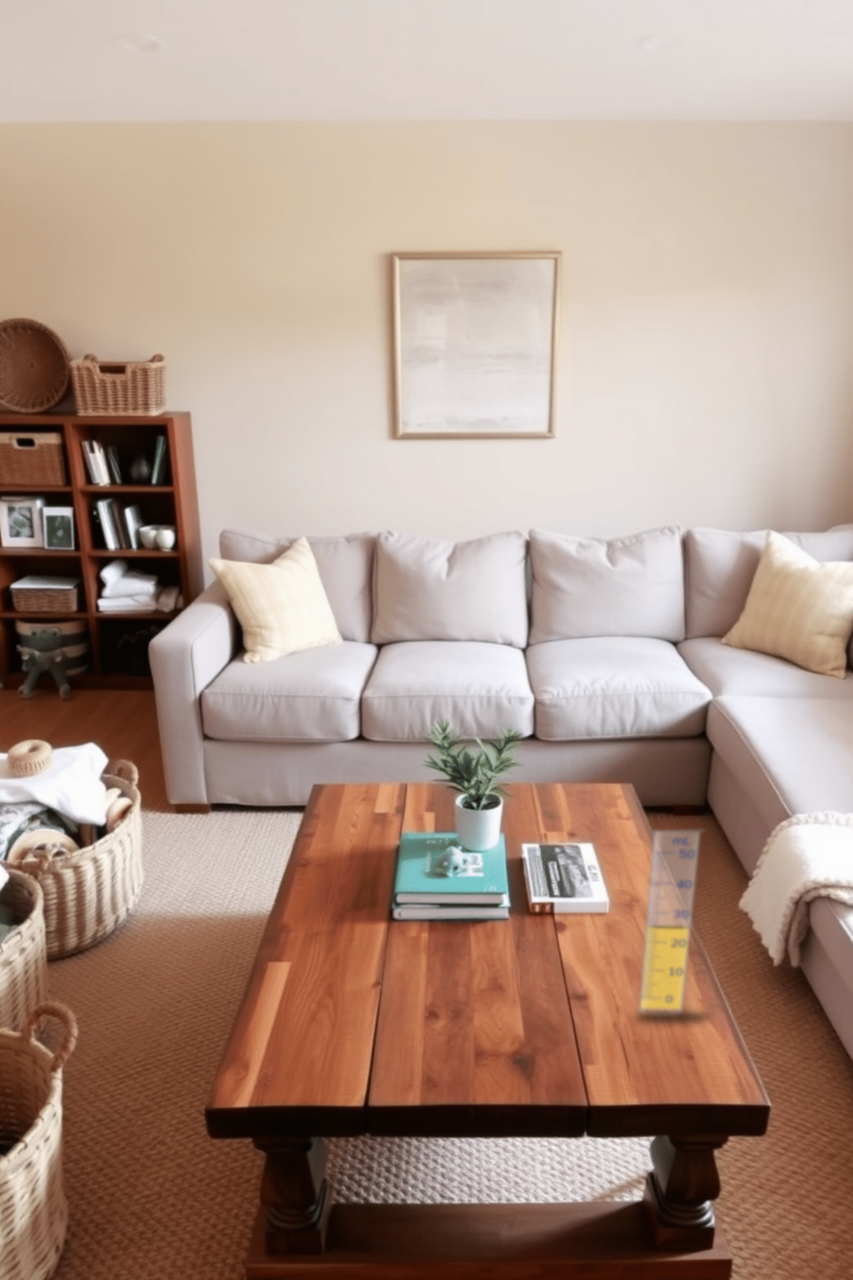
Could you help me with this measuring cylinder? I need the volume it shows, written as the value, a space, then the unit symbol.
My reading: 25 mL
